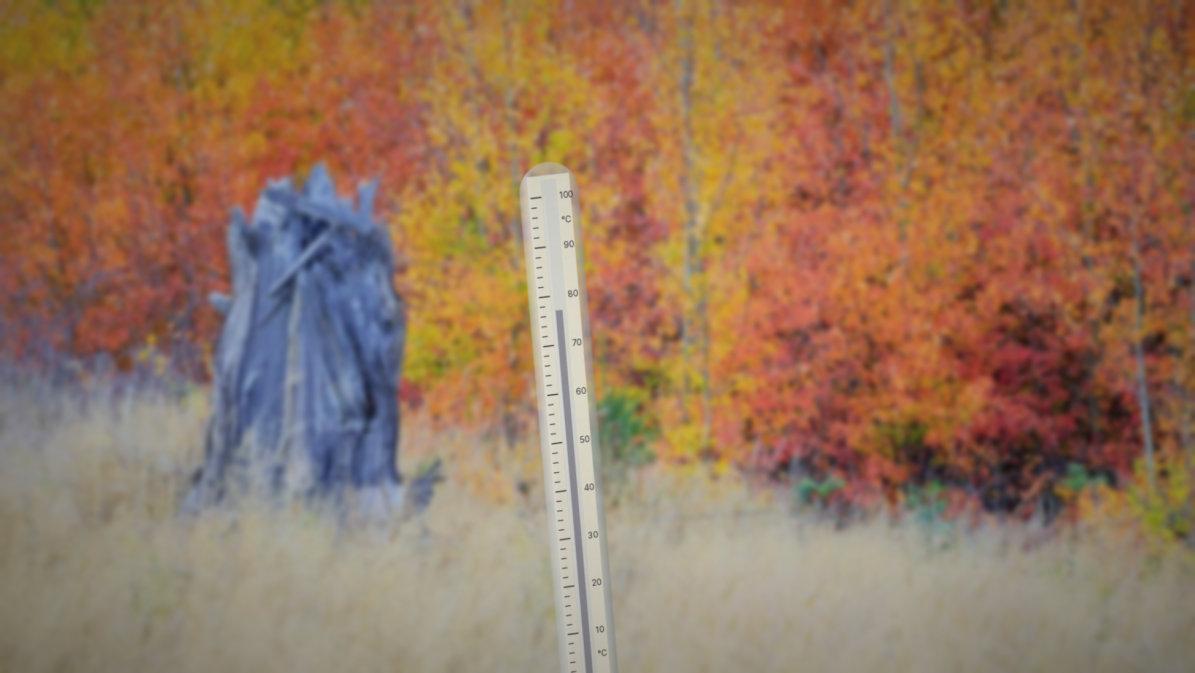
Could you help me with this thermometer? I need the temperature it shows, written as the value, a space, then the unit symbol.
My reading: 77 °C
